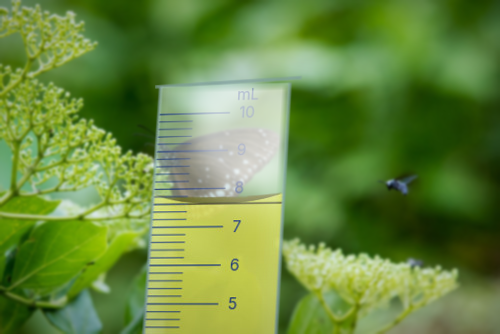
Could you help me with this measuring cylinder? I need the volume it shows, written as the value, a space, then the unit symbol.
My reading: 7.6 mL
